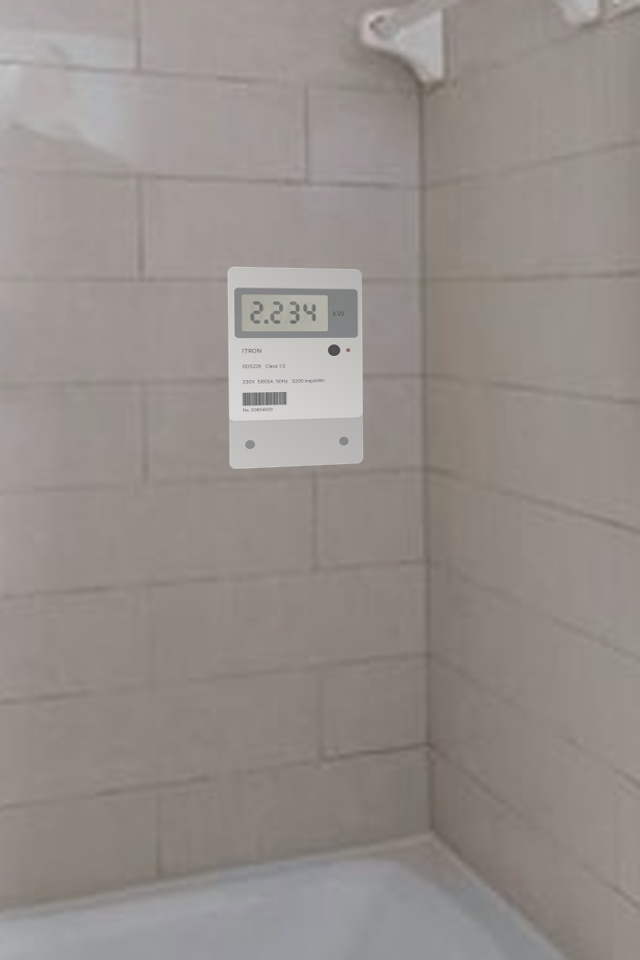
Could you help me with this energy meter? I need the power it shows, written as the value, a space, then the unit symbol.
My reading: 2.234 kW
